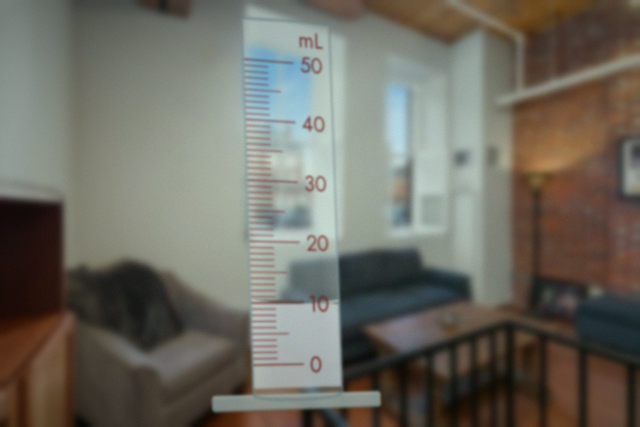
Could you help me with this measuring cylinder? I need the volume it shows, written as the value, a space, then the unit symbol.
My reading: 10 mL
